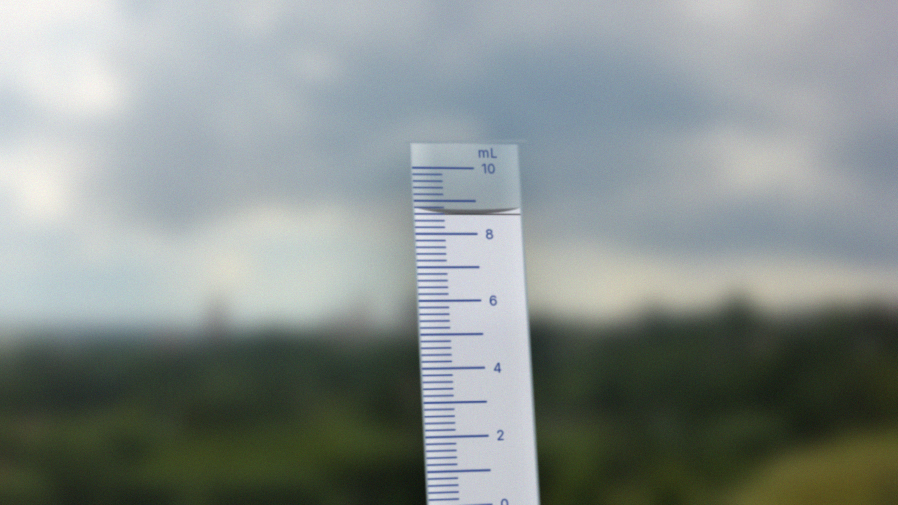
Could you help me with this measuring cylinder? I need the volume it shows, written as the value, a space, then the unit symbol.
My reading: 8.6 mL
